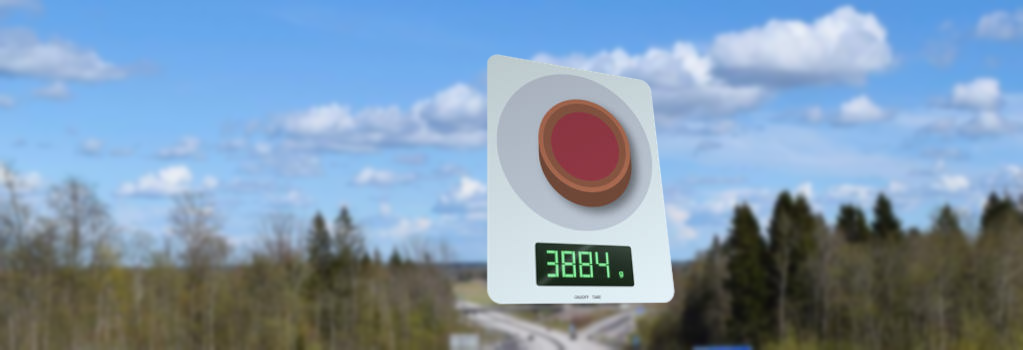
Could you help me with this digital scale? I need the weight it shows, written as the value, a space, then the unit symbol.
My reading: 3884 g
